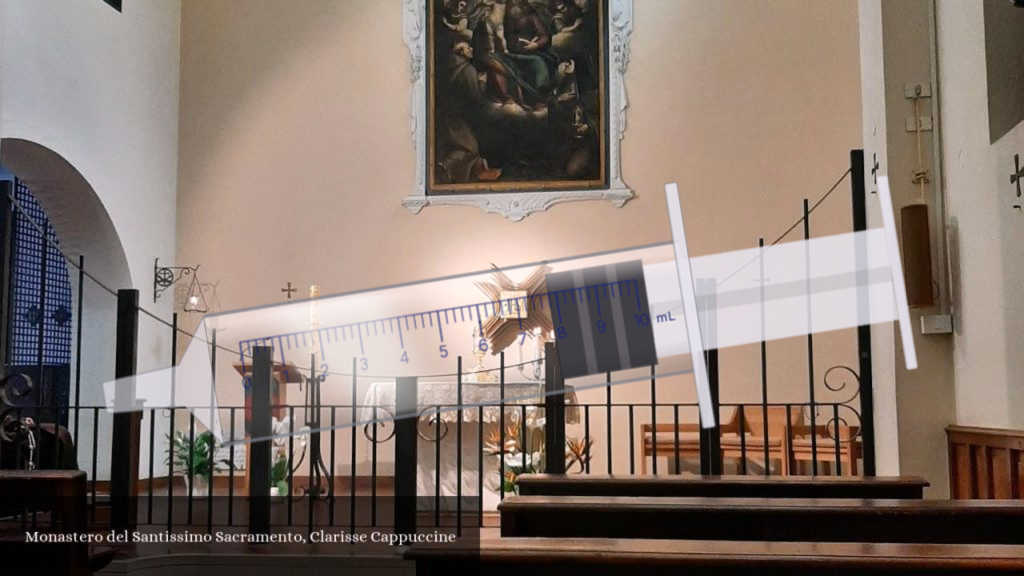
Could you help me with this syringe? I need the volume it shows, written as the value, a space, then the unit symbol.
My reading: 7.8 mL
